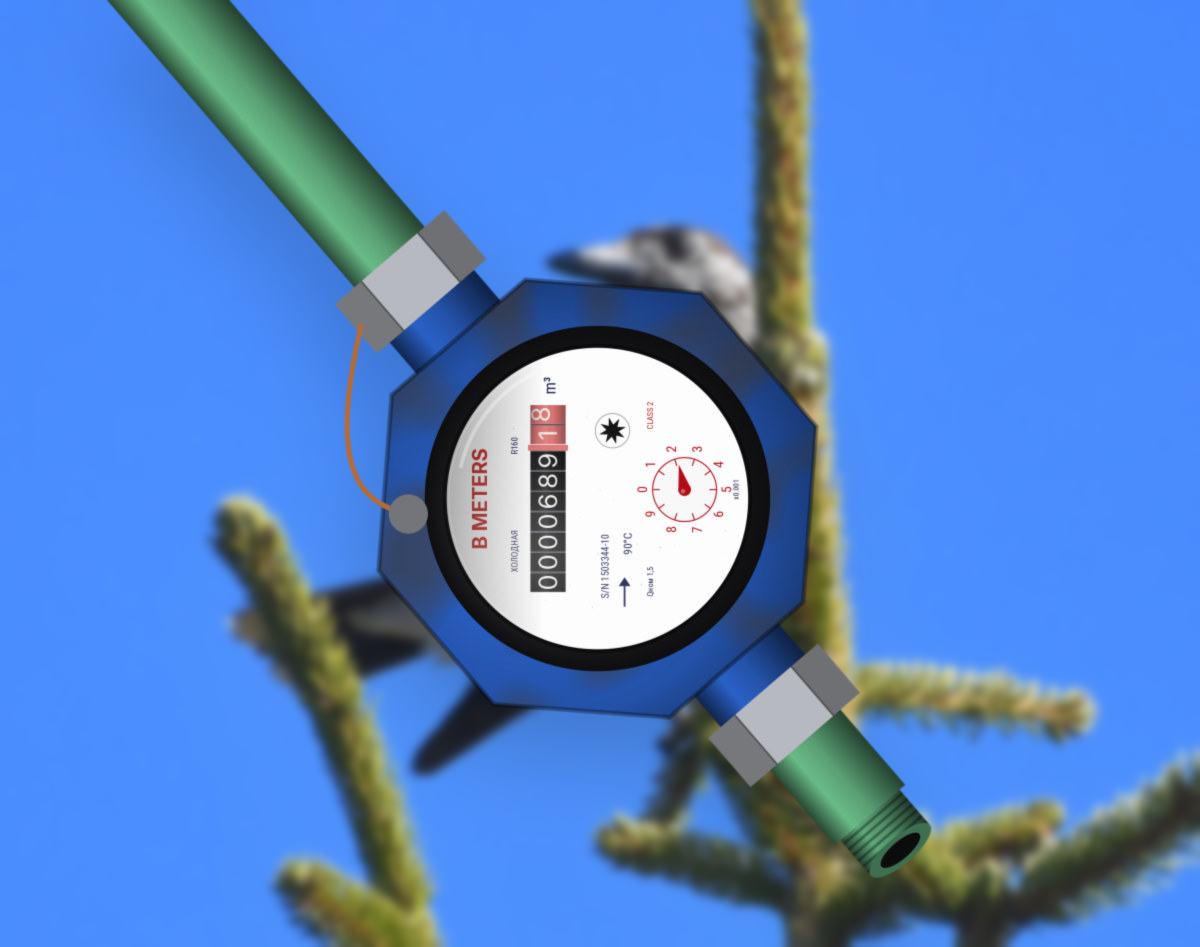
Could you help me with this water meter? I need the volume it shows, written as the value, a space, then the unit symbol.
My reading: 689.182 m³
